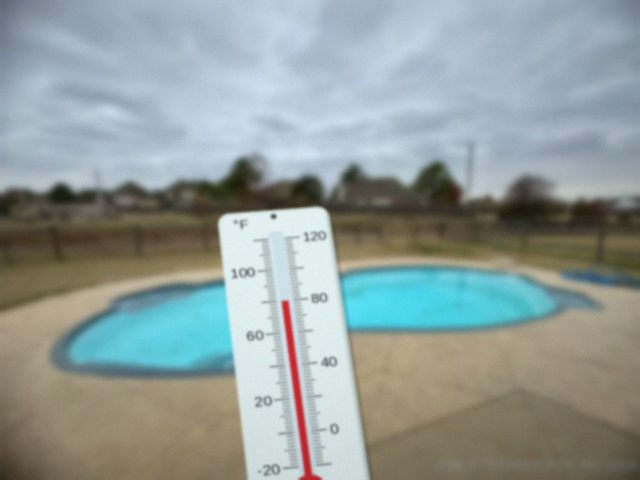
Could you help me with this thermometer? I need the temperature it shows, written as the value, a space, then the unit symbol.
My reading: 80 °F
